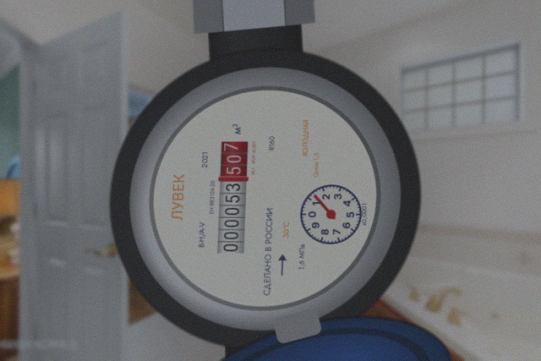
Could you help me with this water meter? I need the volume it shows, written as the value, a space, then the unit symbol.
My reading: 53.5071 m³
